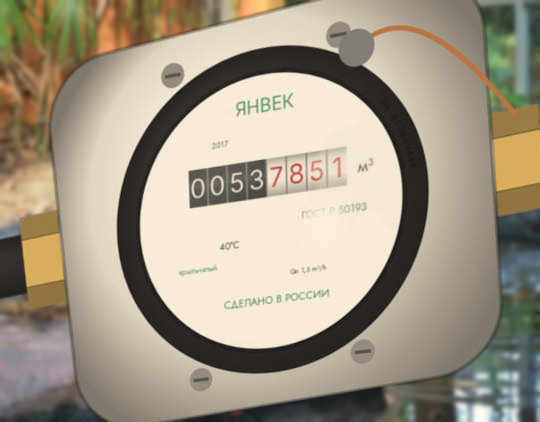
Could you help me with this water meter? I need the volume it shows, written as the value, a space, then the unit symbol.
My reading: 53.7851 m³
